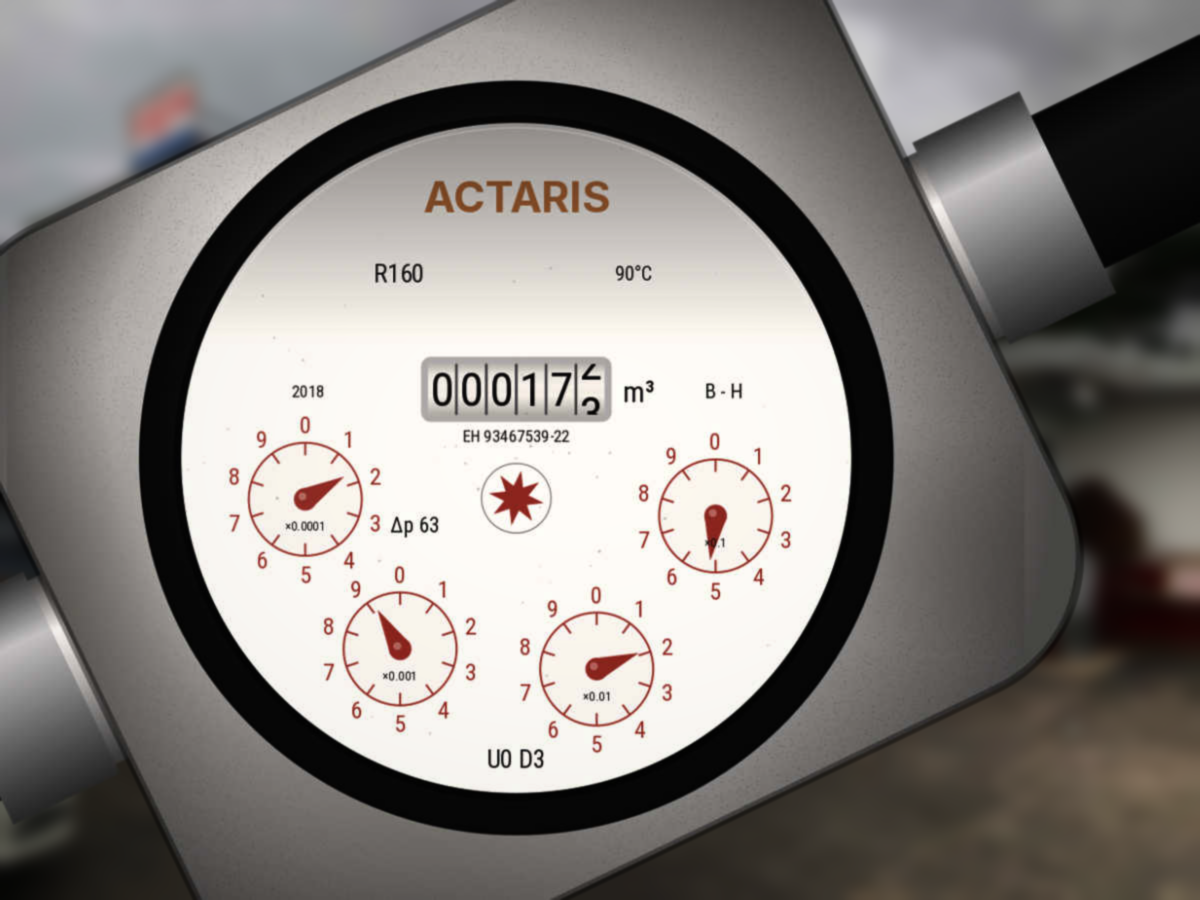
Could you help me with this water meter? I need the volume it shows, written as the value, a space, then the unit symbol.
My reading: 172.5191 m³
